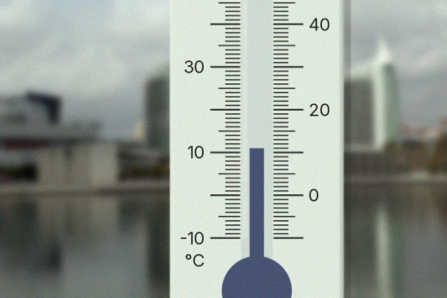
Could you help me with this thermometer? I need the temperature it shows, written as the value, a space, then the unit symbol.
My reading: 11 °C
